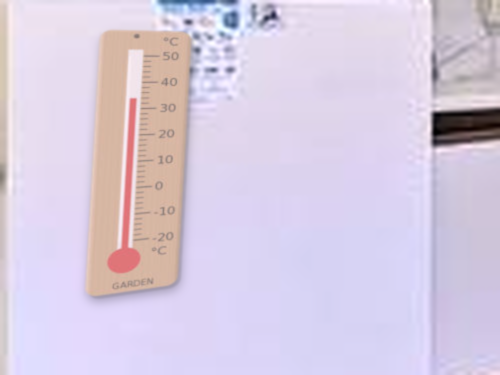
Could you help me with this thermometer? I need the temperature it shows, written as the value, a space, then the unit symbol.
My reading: 34 °C
